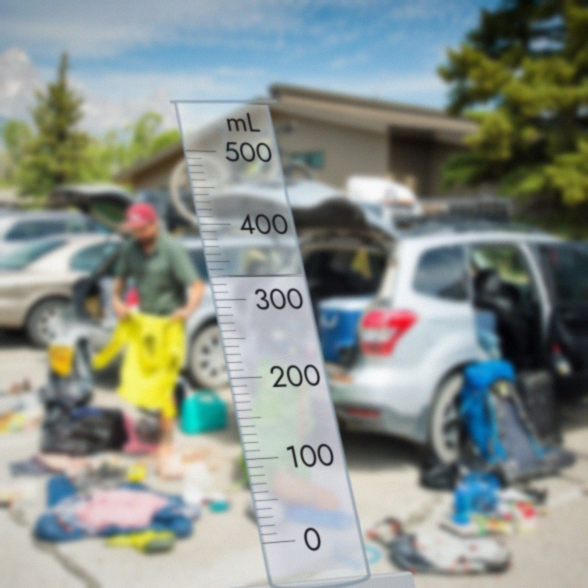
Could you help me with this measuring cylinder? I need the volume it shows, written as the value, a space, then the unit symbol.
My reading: 330 mL
